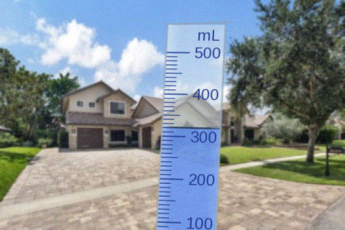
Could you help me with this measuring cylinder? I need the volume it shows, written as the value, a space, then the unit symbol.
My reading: 320 mL
